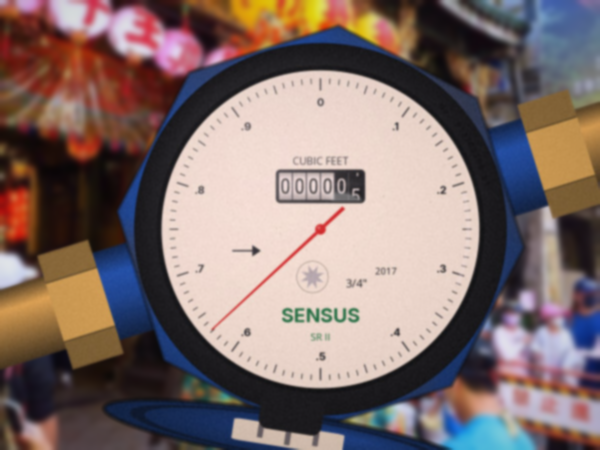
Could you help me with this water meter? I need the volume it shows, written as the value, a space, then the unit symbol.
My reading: 4.63 ft³
